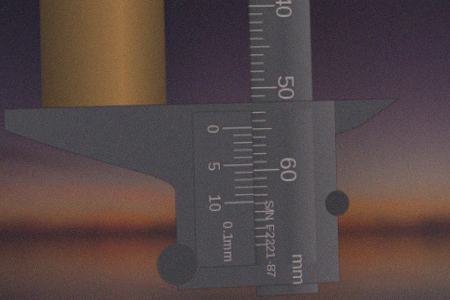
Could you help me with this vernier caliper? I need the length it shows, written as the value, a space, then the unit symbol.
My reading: 54.8 mm
